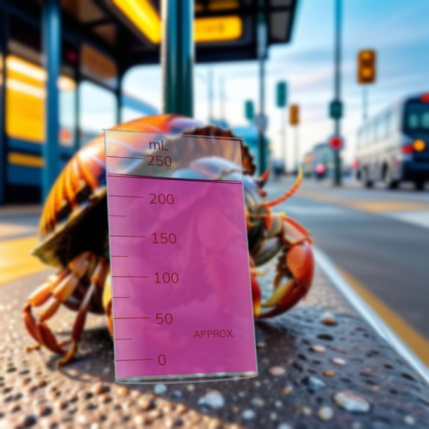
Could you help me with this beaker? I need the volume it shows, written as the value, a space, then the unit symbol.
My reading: 225 mL
